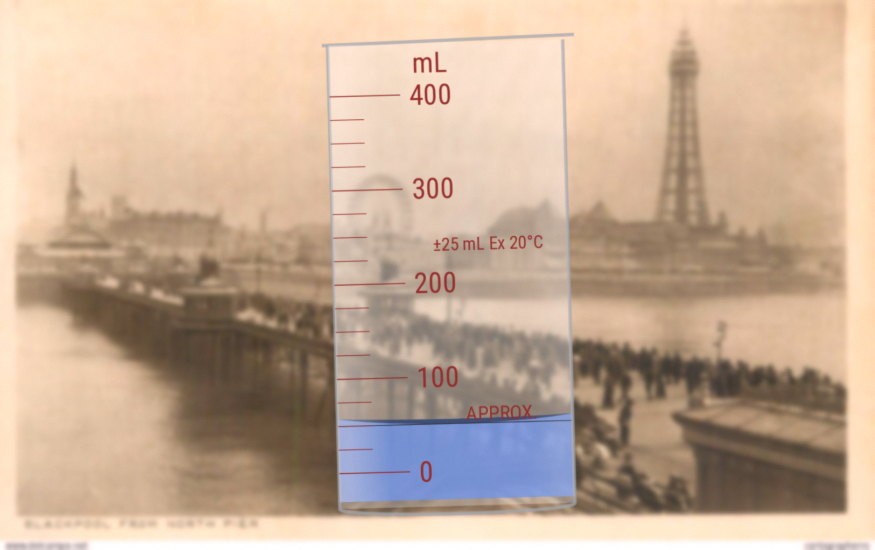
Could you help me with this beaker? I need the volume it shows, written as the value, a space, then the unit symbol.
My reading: 50 mL
